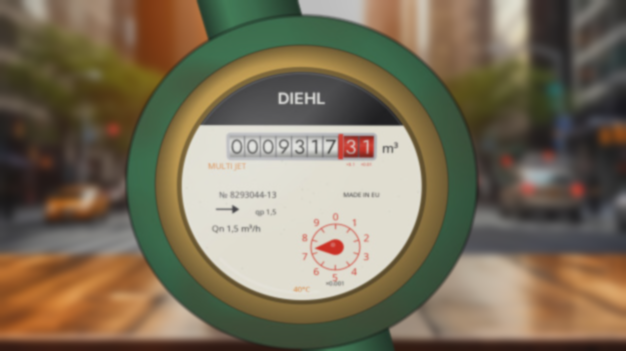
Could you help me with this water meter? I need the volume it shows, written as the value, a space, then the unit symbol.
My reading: 9317.317 m³
